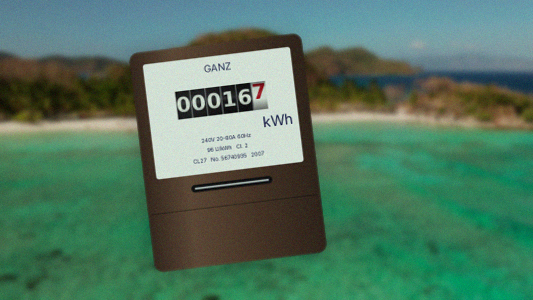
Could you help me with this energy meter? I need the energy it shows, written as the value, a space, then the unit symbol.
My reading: 16.7 kWh
